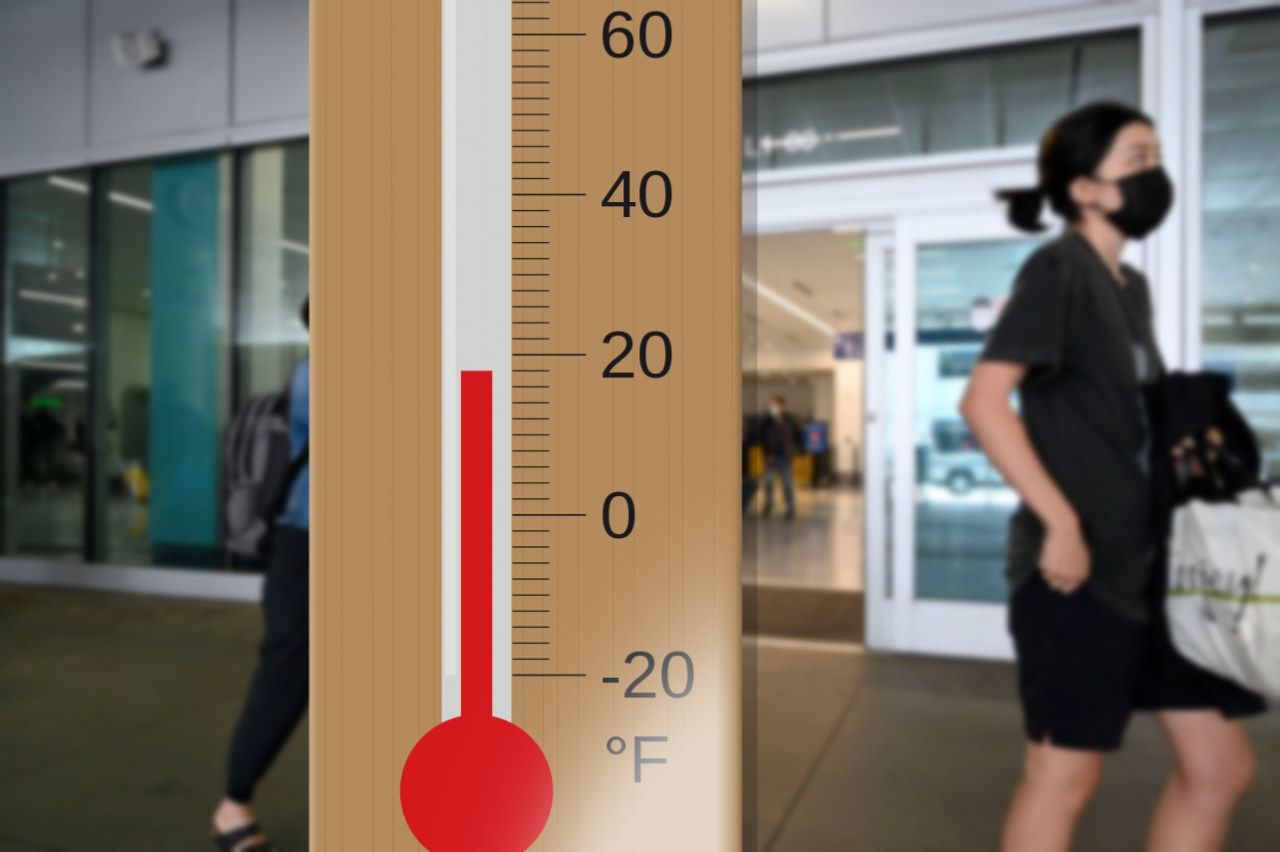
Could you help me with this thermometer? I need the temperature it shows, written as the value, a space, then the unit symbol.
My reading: 18 °F
